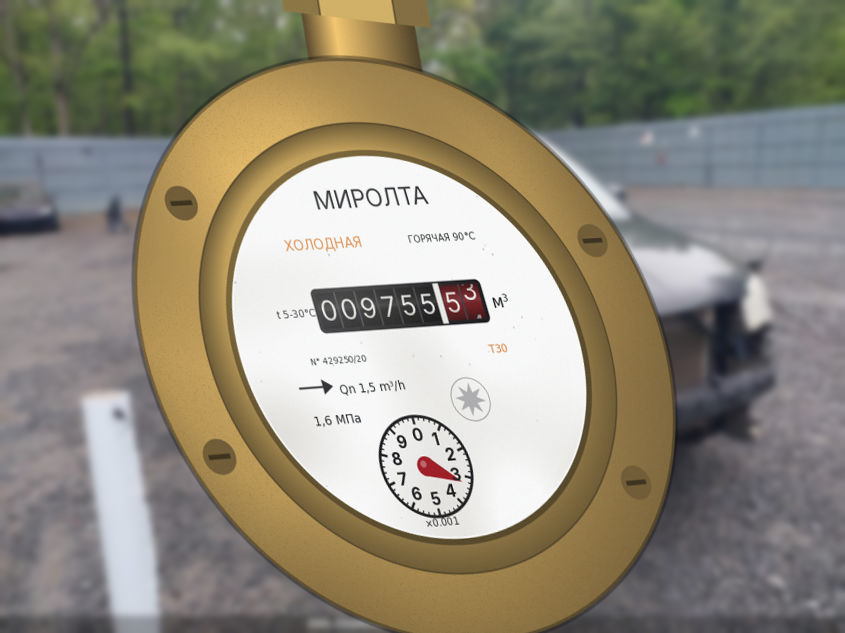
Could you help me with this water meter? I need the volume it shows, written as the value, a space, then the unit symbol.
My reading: 9755.533 m³
